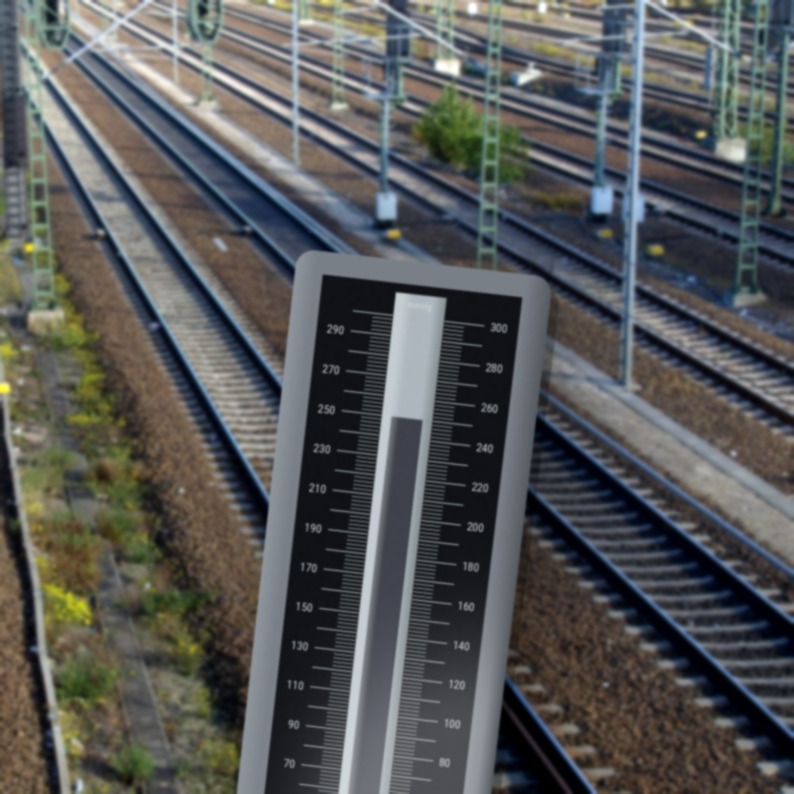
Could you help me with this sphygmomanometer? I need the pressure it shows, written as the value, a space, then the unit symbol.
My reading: 250 mmHg
